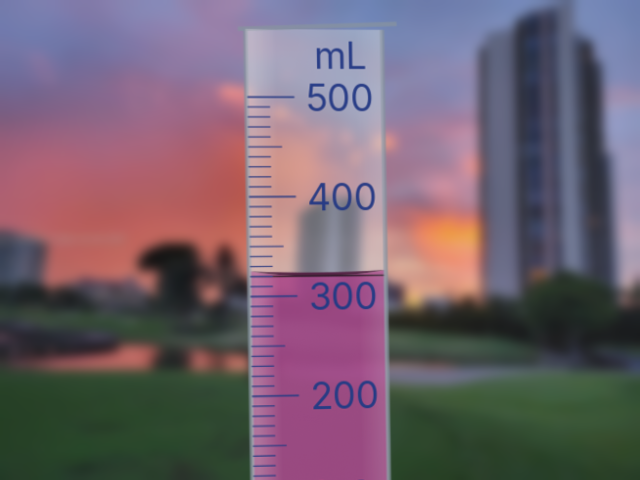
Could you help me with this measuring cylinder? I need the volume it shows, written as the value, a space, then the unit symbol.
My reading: 320 mL
